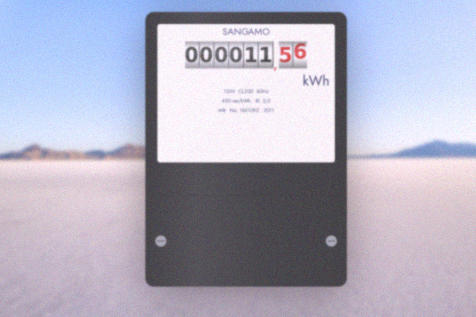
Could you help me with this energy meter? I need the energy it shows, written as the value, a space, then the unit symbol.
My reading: 11.56 kWh
